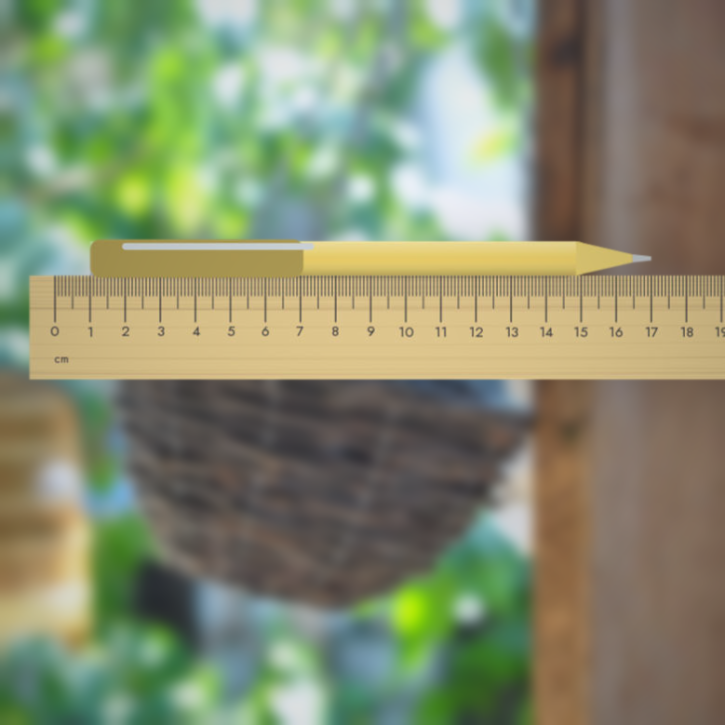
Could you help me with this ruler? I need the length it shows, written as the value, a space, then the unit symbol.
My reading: 16 cm
